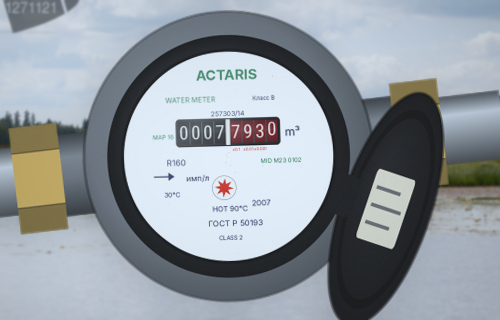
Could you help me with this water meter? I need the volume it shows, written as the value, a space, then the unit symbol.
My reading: 7.7930 m³
